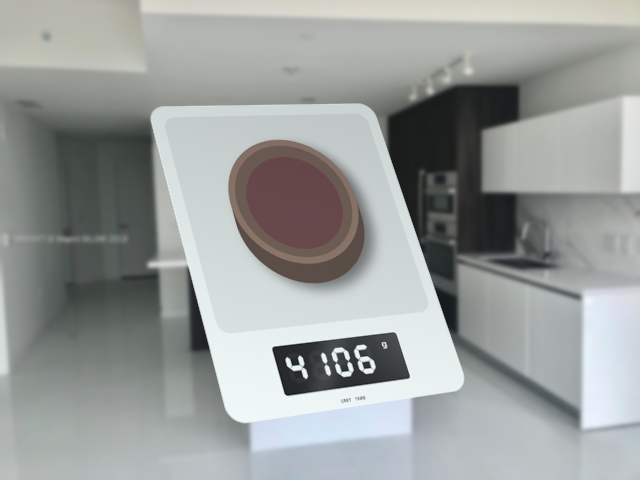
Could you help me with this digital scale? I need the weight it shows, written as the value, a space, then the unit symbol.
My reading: 4106 g
